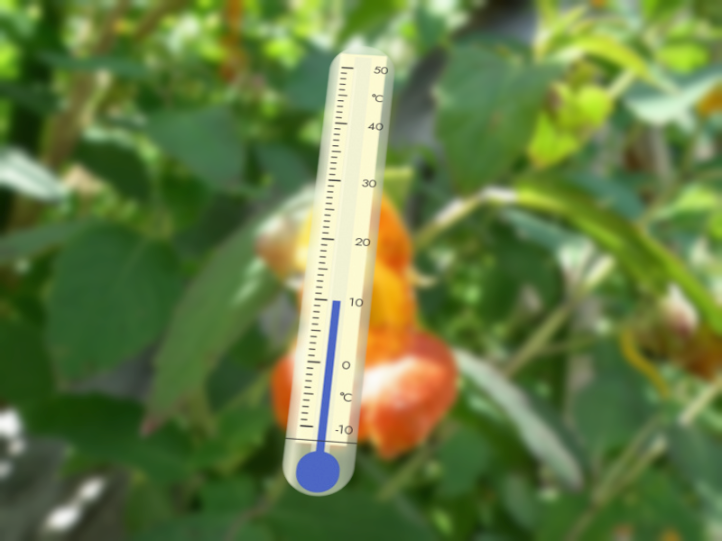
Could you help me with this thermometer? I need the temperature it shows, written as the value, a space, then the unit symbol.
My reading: 10 °C
